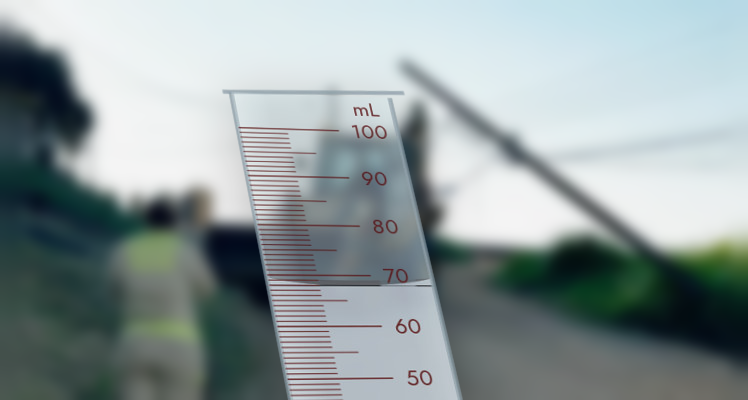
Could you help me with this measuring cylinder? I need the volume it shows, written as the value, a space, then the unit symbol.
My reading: 68 mL
